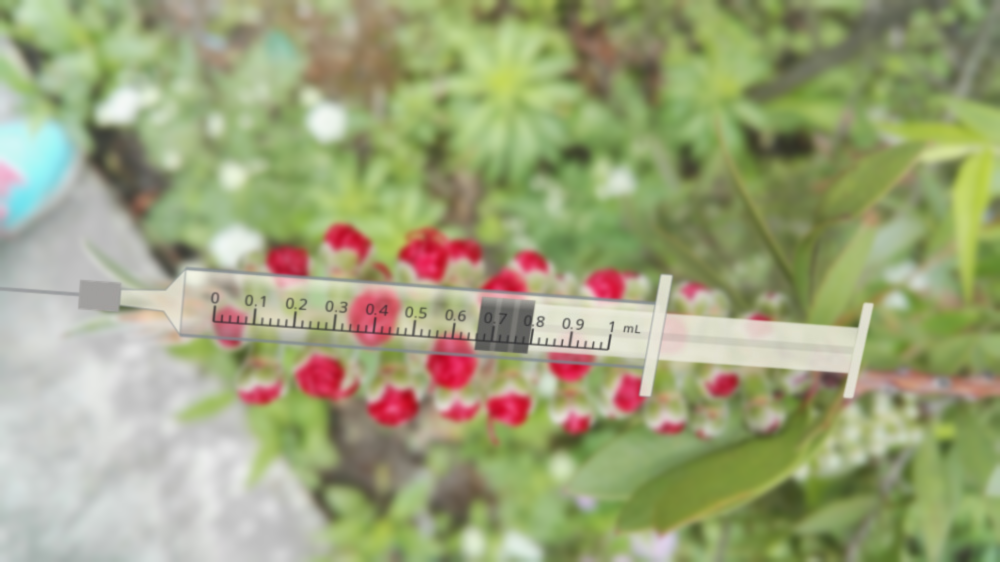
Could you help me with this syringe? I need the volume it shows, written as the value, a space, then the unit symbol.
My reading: 0.66 mL
